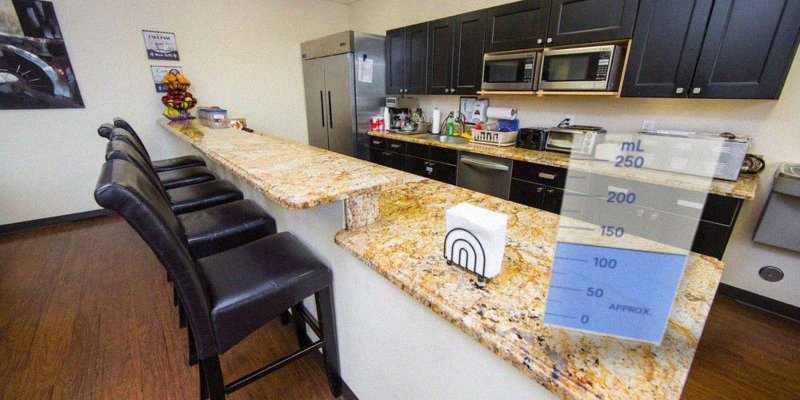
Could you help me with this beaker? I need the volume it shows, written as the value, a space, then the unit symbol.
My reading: 125 mL
